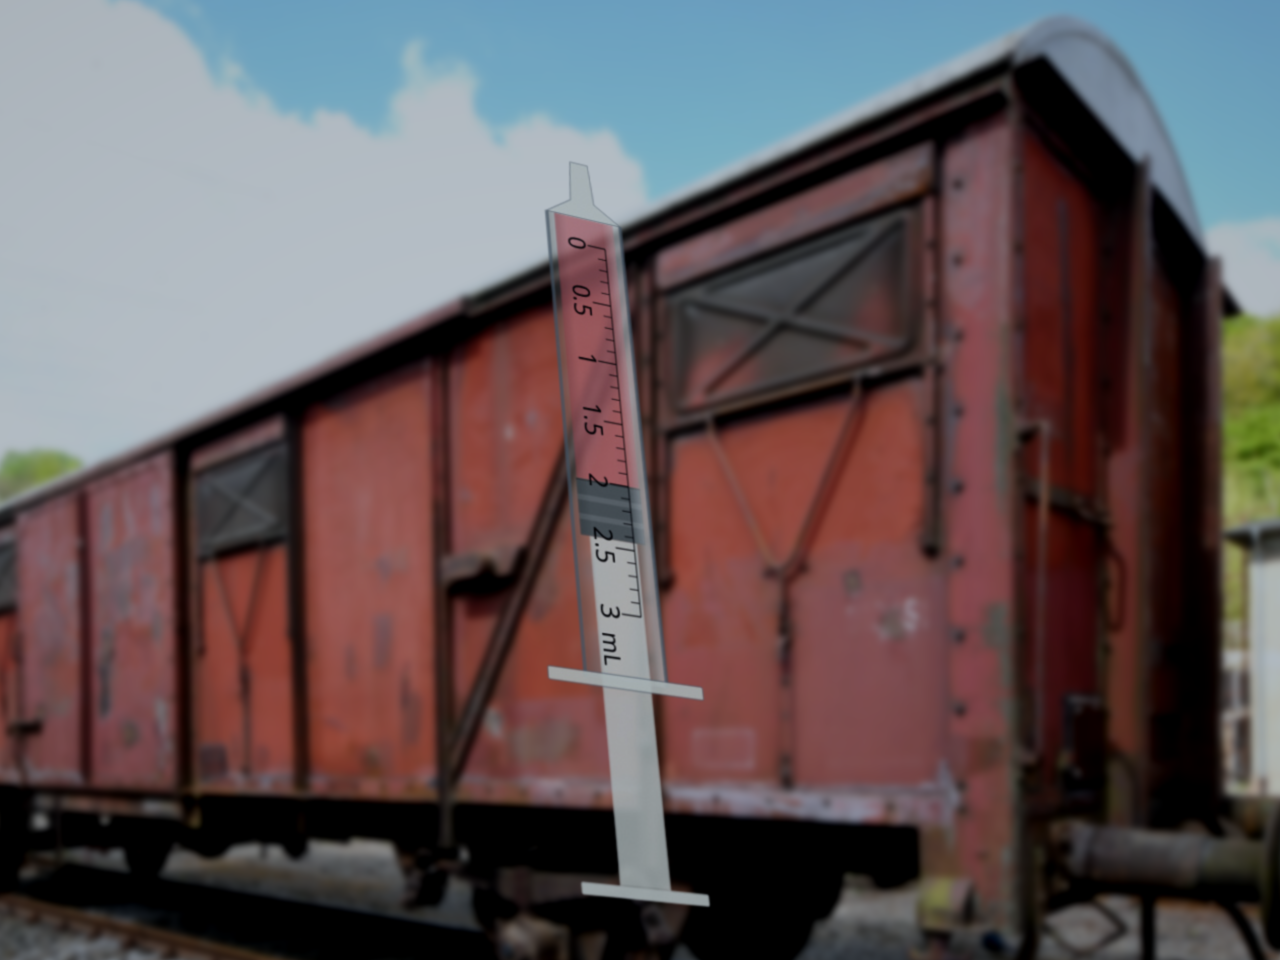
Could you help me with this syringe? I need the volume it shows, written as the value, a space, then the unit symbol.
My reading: 2 mL
